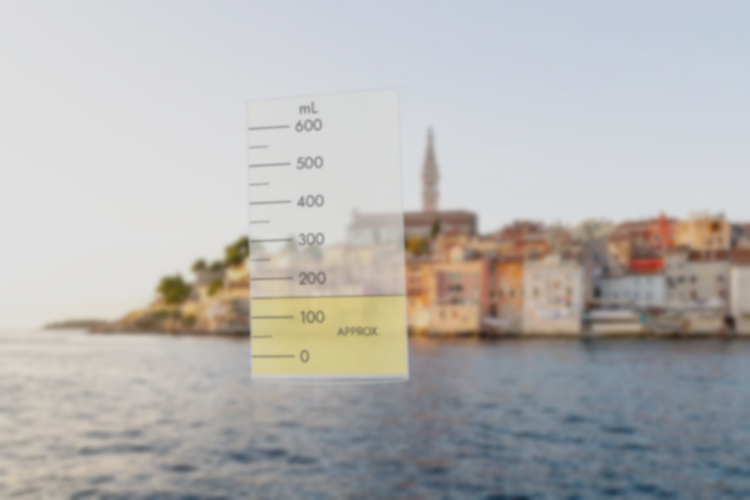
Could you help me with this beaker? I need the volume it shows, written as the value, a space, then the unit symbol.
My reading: 150 mL
